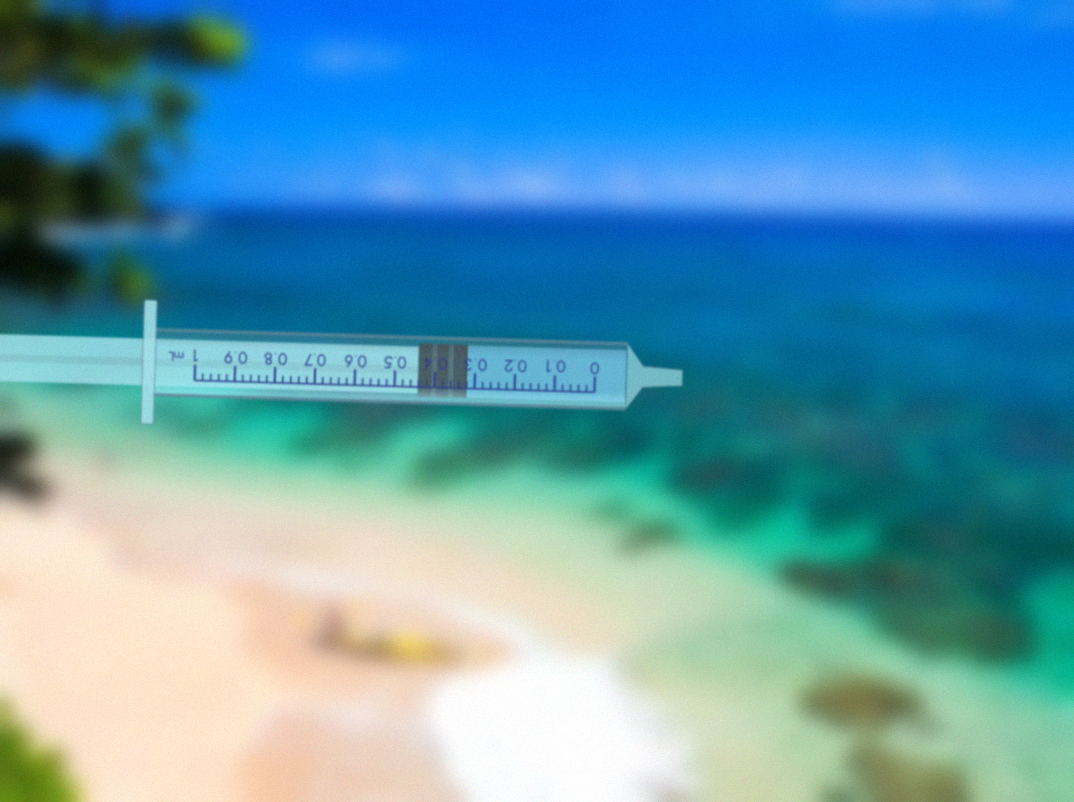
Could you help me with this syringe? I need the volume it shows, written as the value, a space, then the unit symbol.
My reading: 0.32 mL
